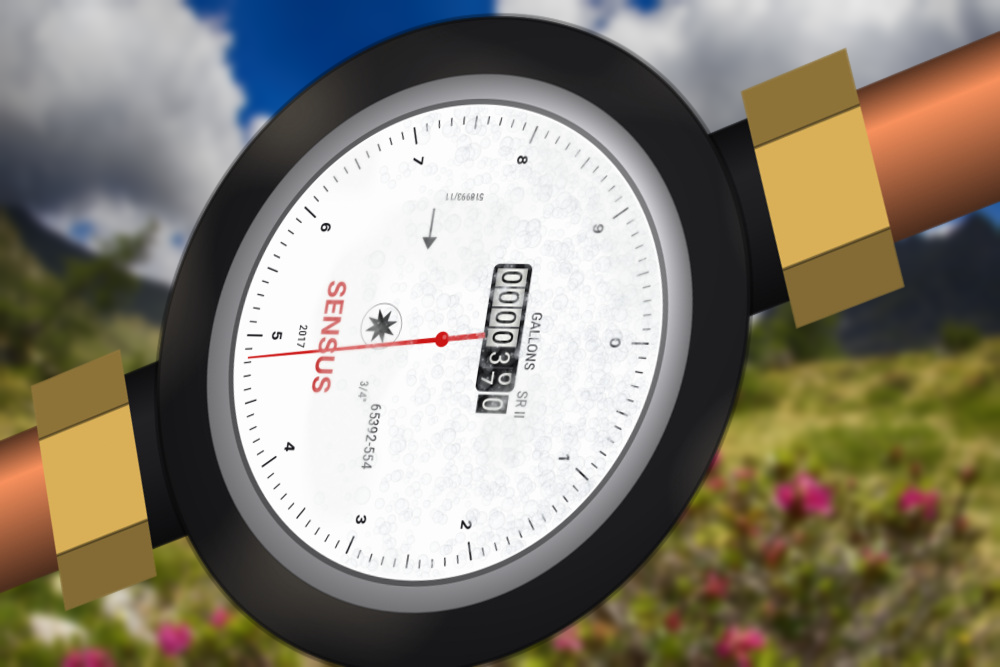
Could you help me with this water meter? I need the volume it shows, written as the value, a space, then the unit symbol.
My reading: 364.8 gal
